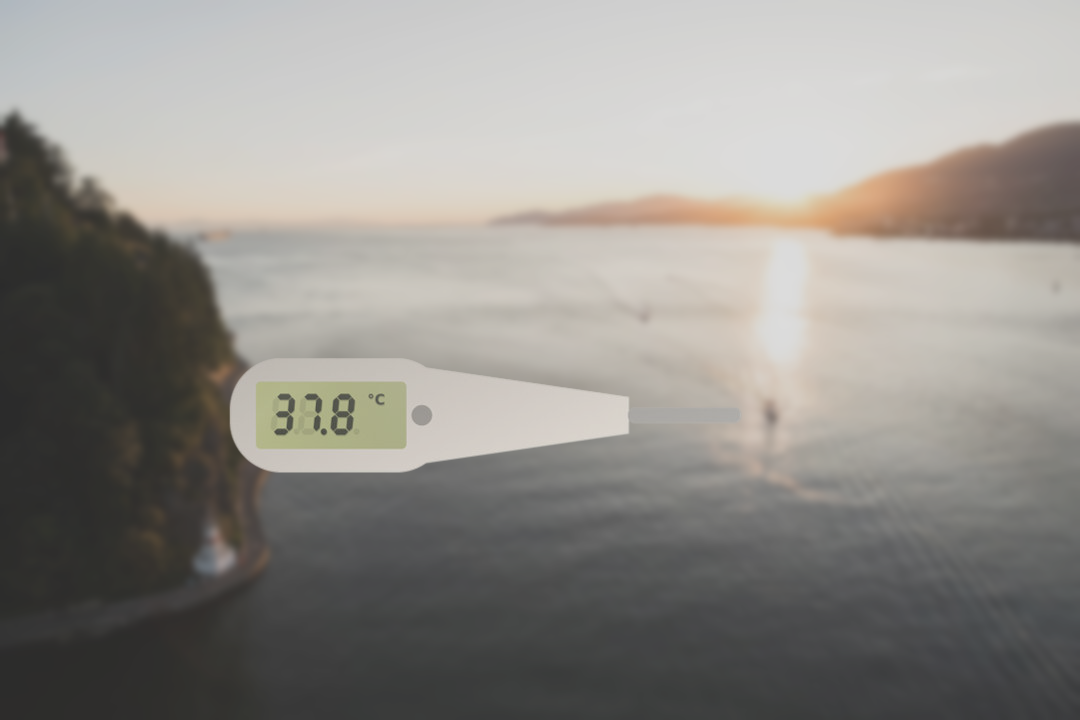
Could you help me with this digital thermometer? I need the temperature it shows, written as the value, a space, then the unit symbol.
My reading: 37.8 °C
